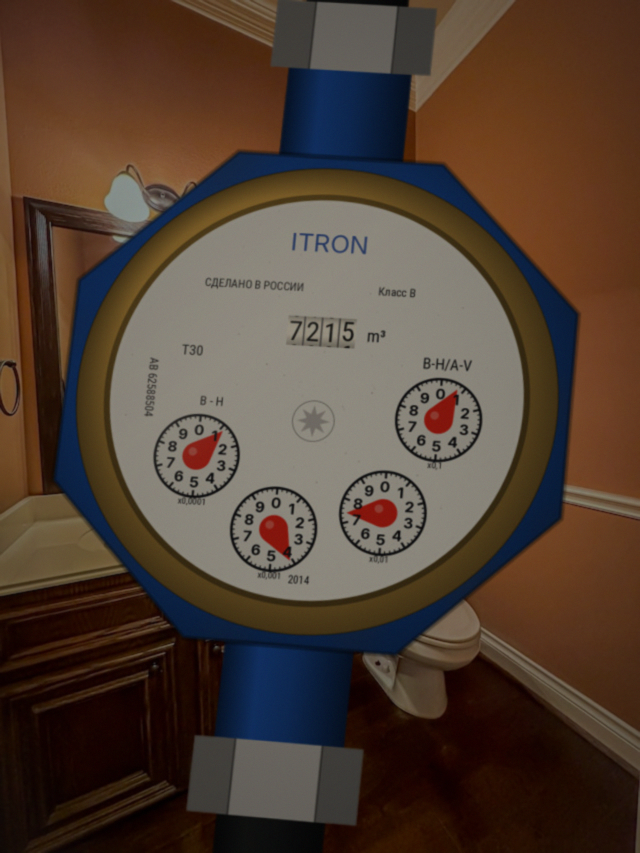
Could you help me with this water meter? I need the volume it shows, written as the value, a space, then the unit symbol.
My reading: 7215.0741 m³
